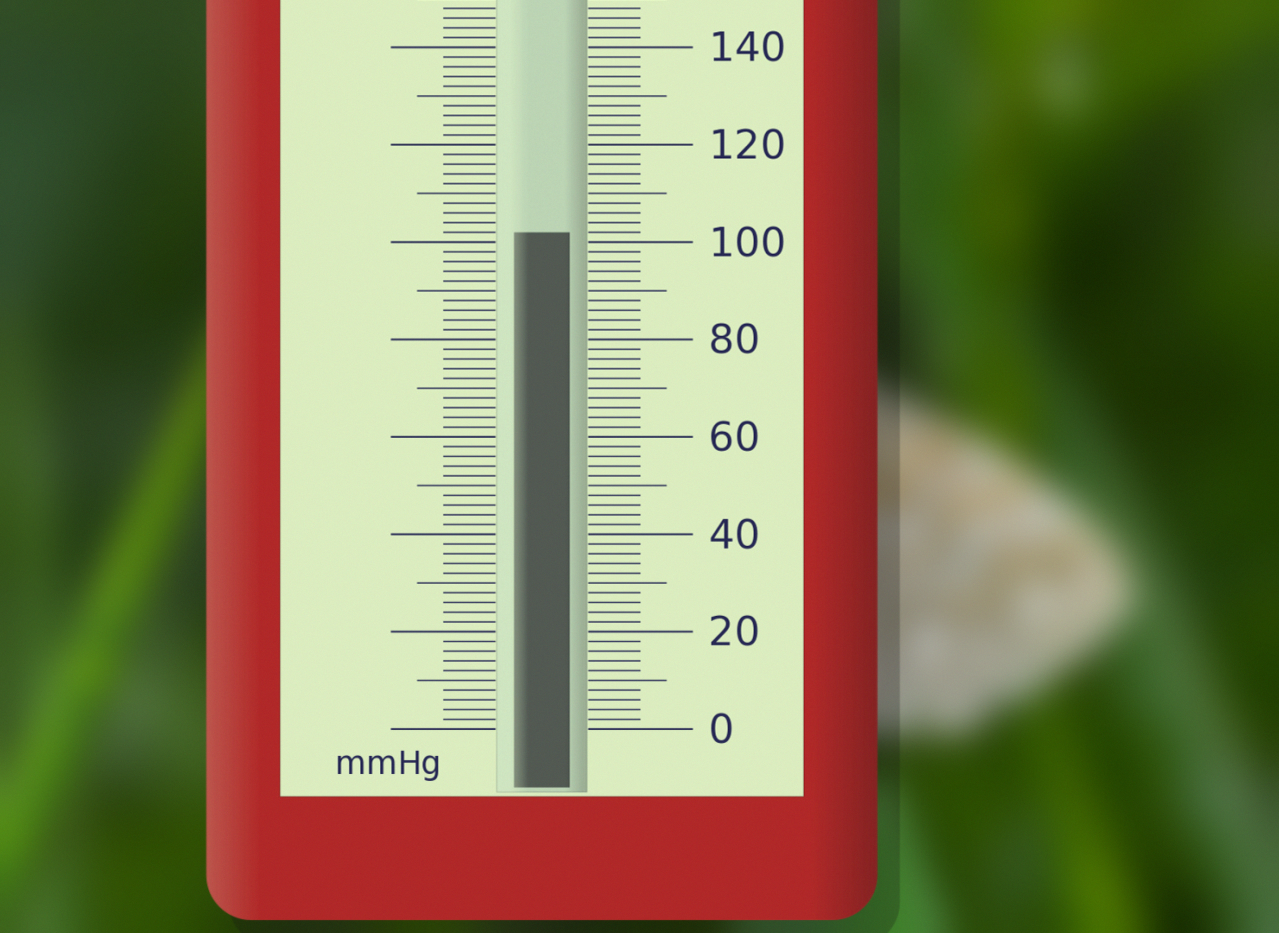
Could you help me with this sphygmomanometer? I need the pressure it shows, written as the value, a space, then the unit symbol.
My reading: 102 mmHg
